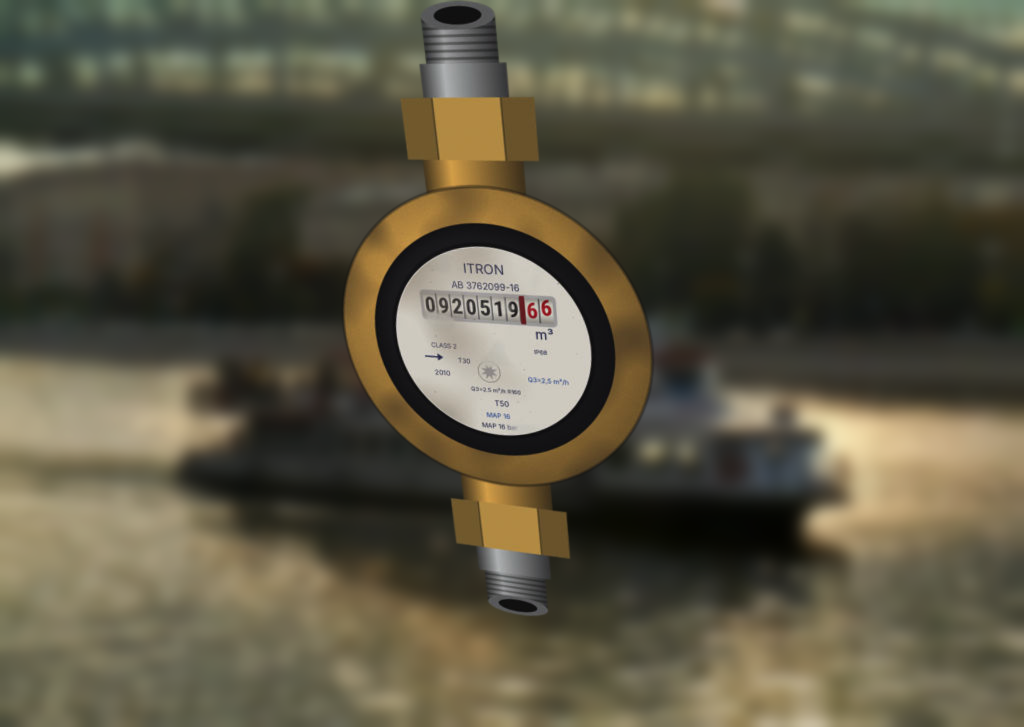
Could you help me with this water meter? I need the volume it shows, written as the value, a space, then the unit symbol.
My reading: 920519.66 m³
